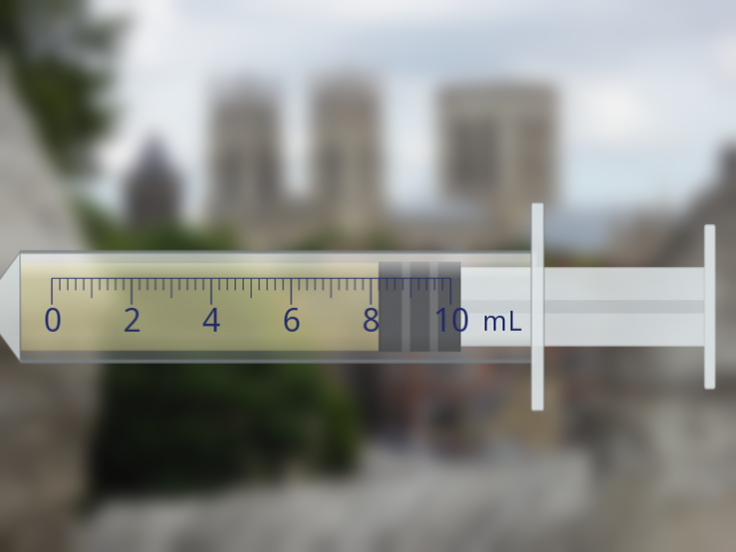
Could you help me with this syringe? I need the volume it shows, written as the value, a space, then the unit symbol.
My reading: 8.2 mL
